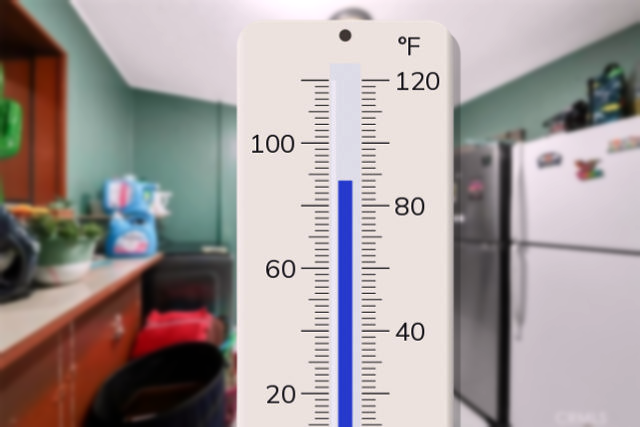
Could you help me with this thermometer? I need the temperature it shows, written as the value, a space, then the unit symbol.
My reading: 88 °F
